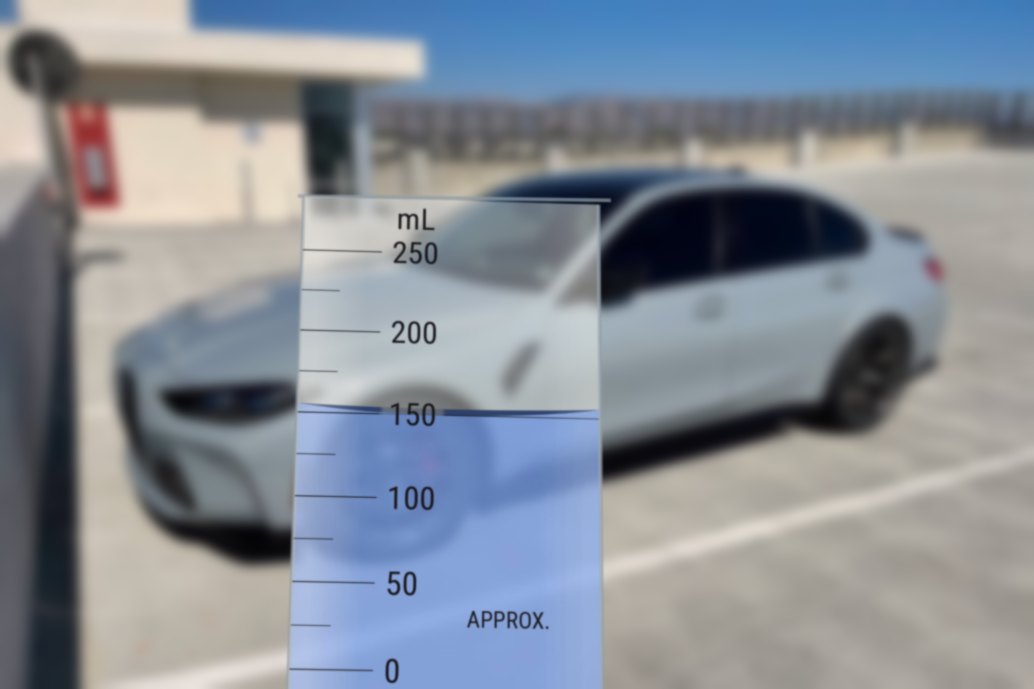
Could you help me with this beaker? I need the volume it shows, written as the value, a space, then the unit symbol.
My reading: 150 mL
